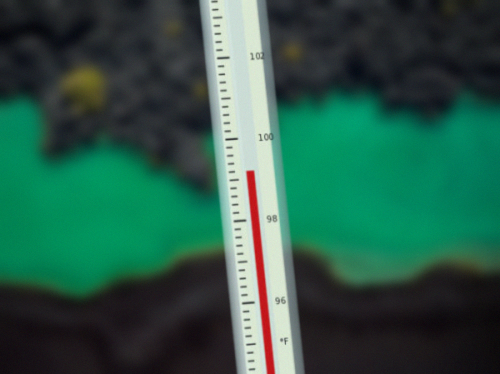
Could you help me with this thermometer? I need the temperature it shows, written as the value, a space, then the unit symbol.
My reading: 99.2 °F
